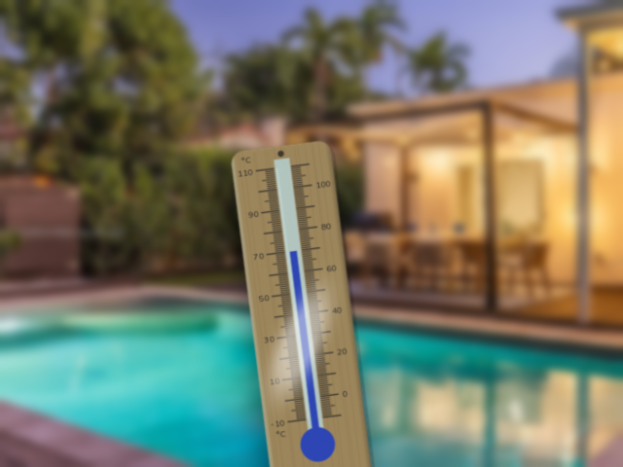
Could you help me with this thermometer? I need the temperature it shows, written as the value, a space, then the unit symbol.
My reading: 70 °C
